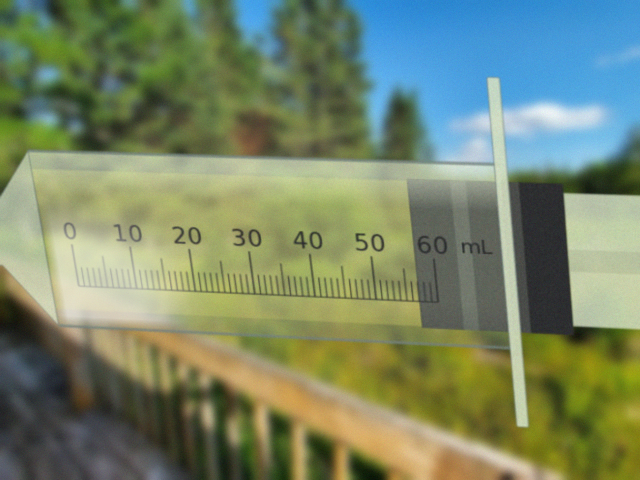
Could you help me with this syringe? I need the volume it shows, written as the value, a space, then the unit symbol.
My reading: 57 mL
